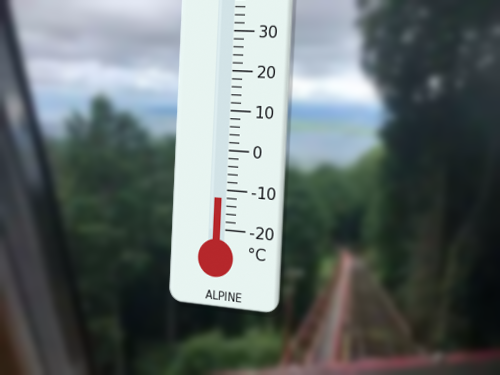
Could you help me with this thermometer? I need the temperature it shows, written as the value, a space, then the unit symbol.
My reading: -12 °C
